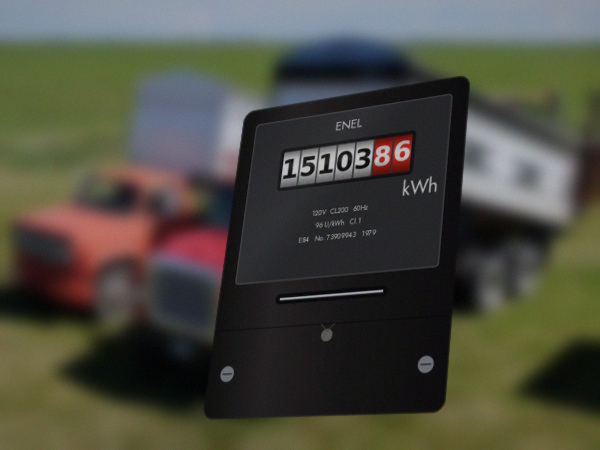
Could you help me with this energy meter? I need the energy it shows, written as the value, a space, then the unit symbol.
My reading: 15103.86 kWh
